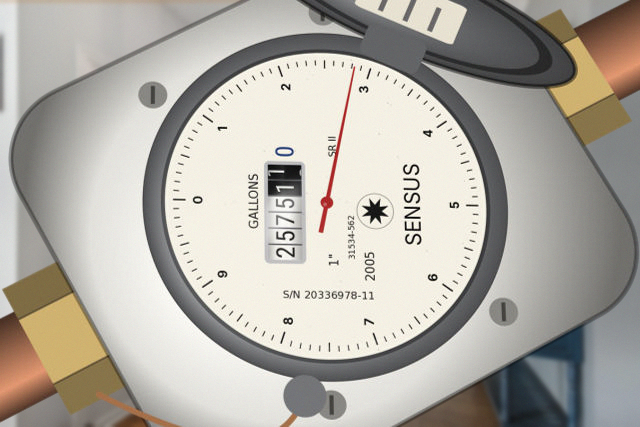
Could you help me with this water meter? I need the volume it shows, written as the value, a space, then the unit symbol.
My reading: 2575112.8 gal
